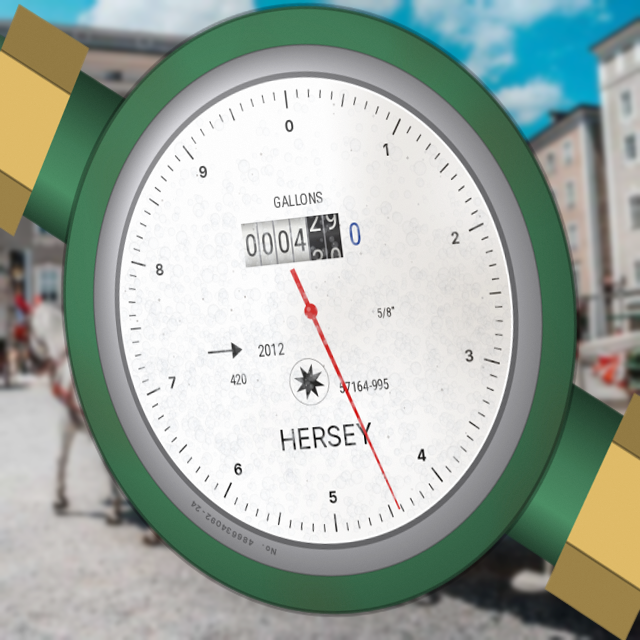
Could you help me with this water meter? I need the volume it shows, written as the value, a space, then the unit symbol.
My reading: 4294.4 gal
